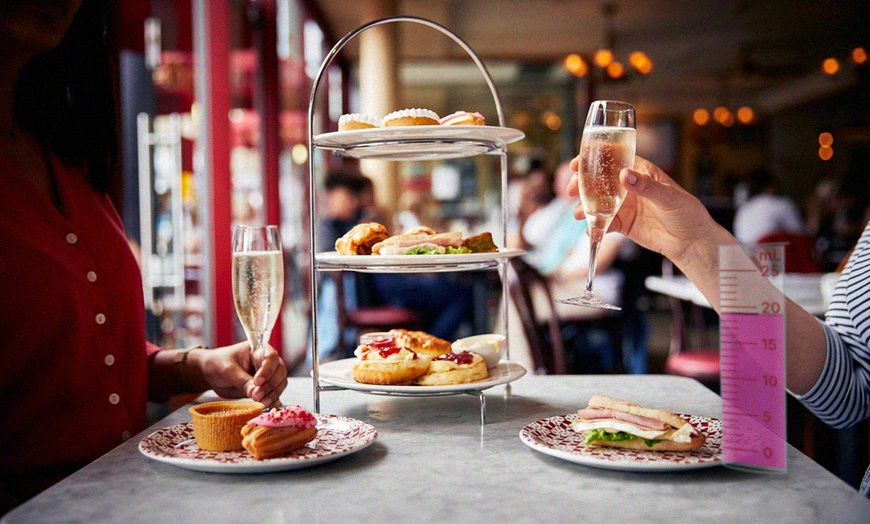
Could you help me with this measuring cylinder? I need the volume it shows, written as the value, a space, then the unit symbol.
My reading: 19 mL
